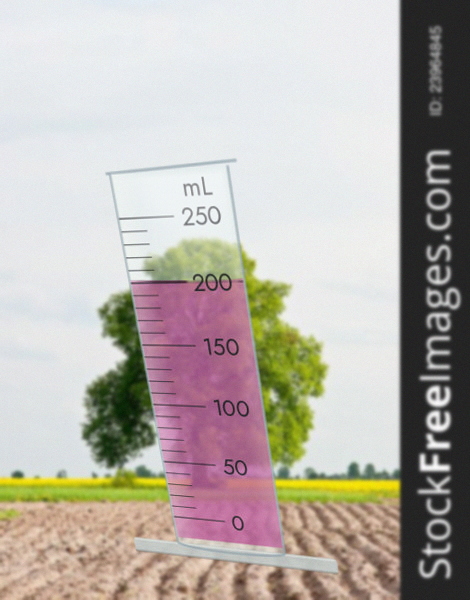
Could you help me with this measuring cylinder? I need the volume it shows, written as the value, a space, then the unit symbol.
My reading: 200 mL
